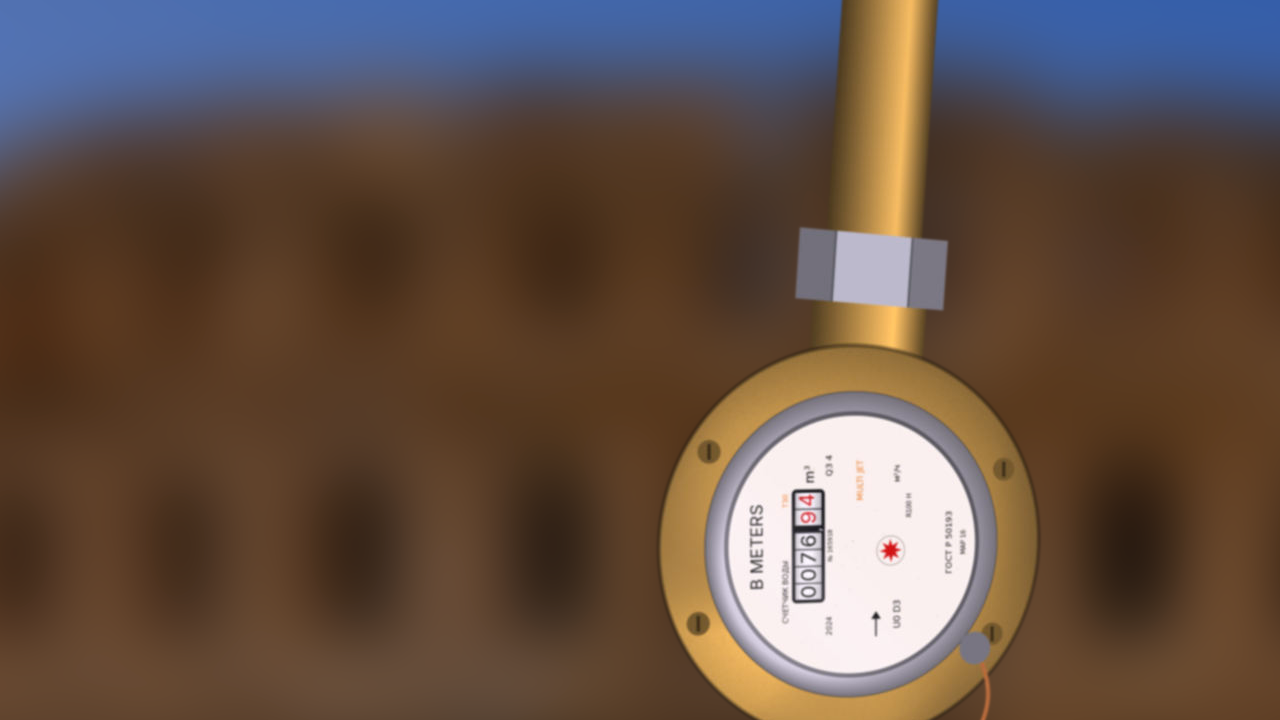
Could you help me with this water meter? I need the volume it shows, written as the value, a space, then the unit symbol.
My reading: 76.94 m³
